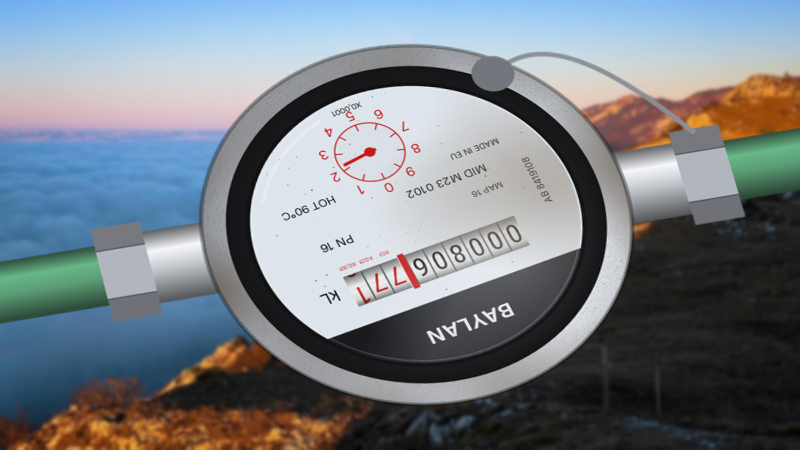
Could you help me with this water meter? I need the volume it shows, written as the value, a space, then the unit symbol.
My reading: 806.7712 kL
